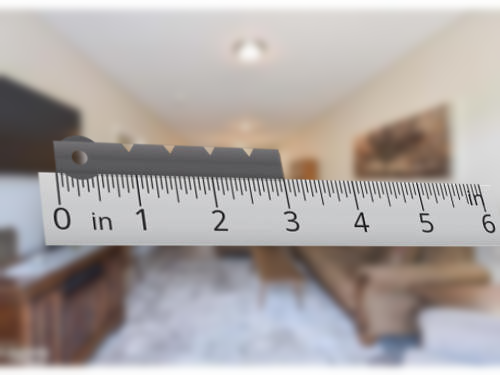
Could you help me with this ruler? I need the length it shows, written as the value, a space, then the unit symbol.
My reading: 3 in
